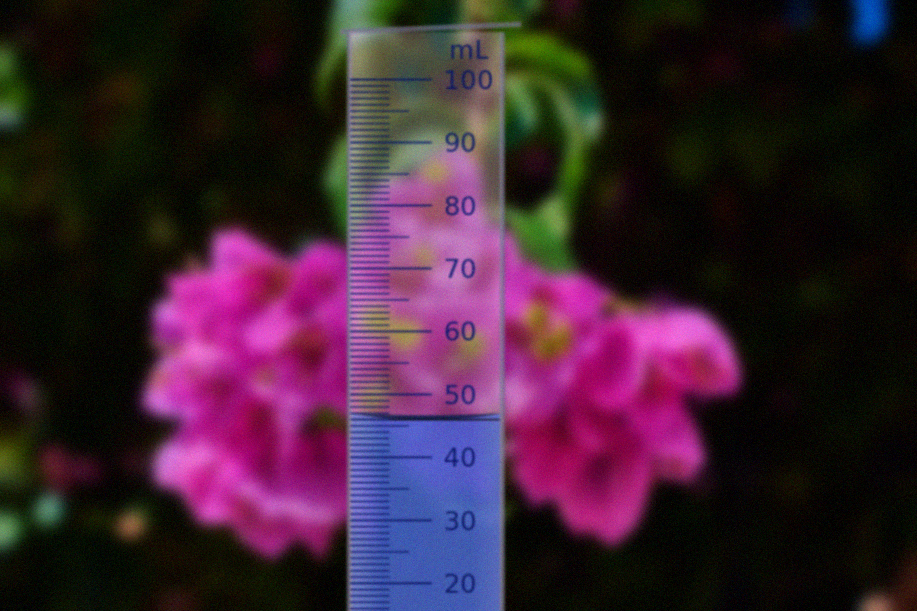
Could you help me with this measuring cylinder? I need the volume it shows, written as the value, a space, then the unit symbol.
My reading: 46 mL
